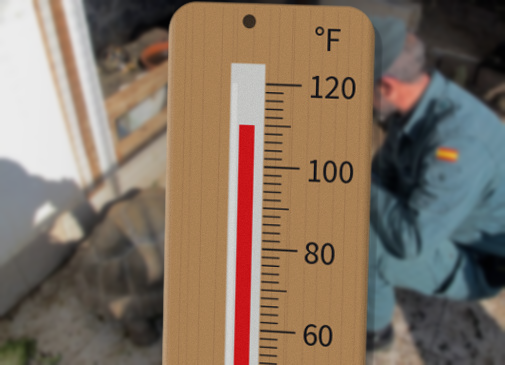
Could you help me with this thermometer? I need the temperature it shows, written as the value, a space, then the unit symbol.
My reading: 110 °F
